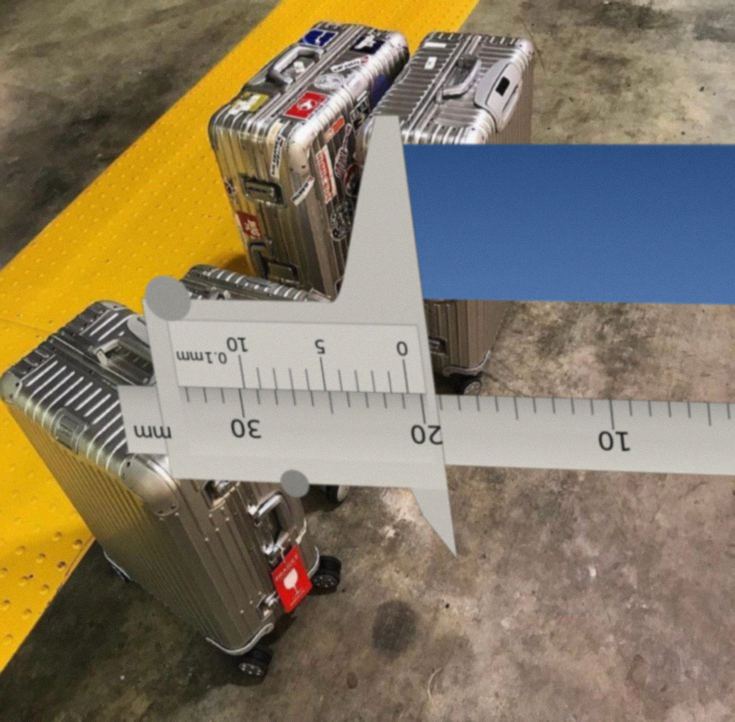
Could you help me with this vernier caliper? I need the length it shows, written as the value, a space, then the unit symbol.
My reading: 20.7 mm
